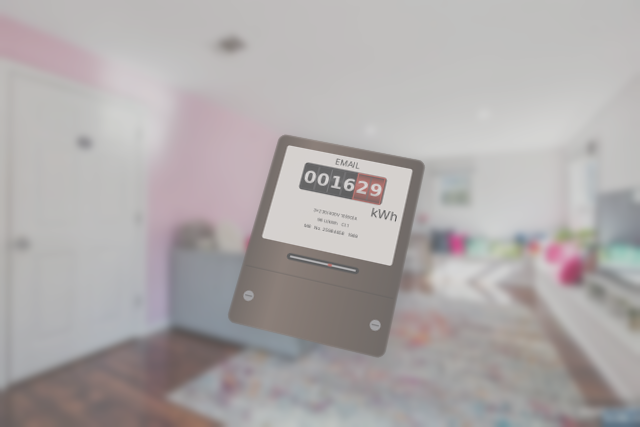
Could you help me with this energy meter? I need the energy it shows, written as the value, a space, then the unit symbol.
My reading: 16.29 kWh
